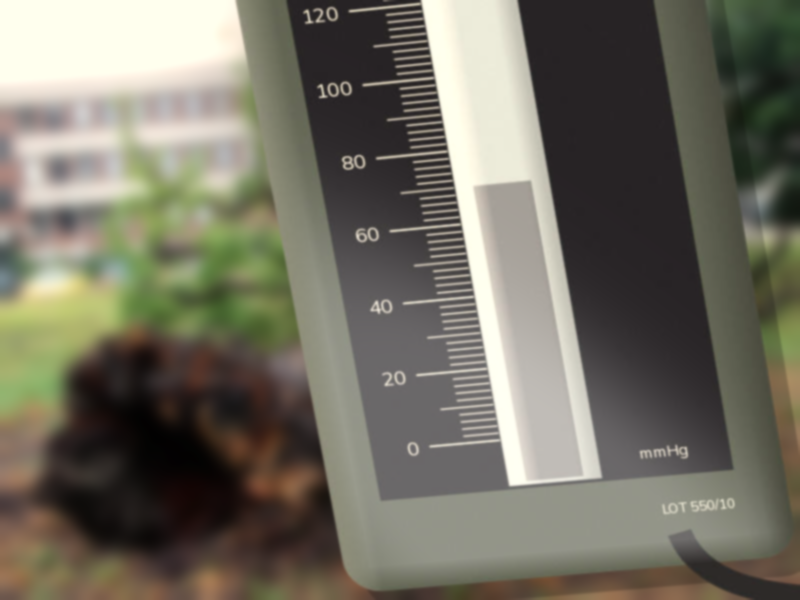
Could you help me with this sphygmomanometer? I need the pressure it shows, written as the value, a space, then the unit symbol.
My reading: 70 mmHg
